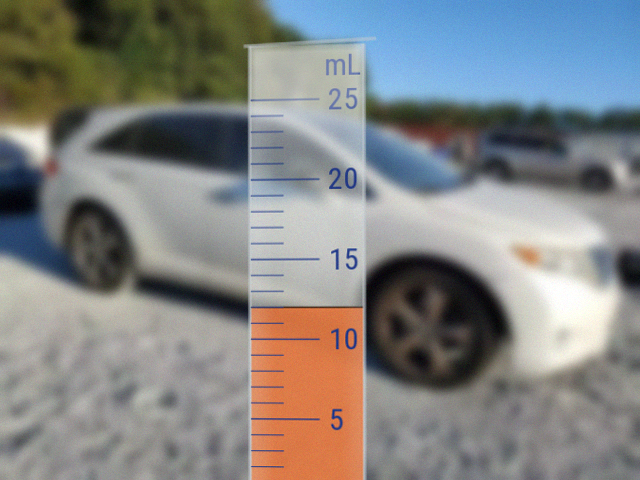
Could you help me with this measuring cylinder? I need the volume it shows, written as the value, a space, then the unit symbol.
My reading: 12 mL
